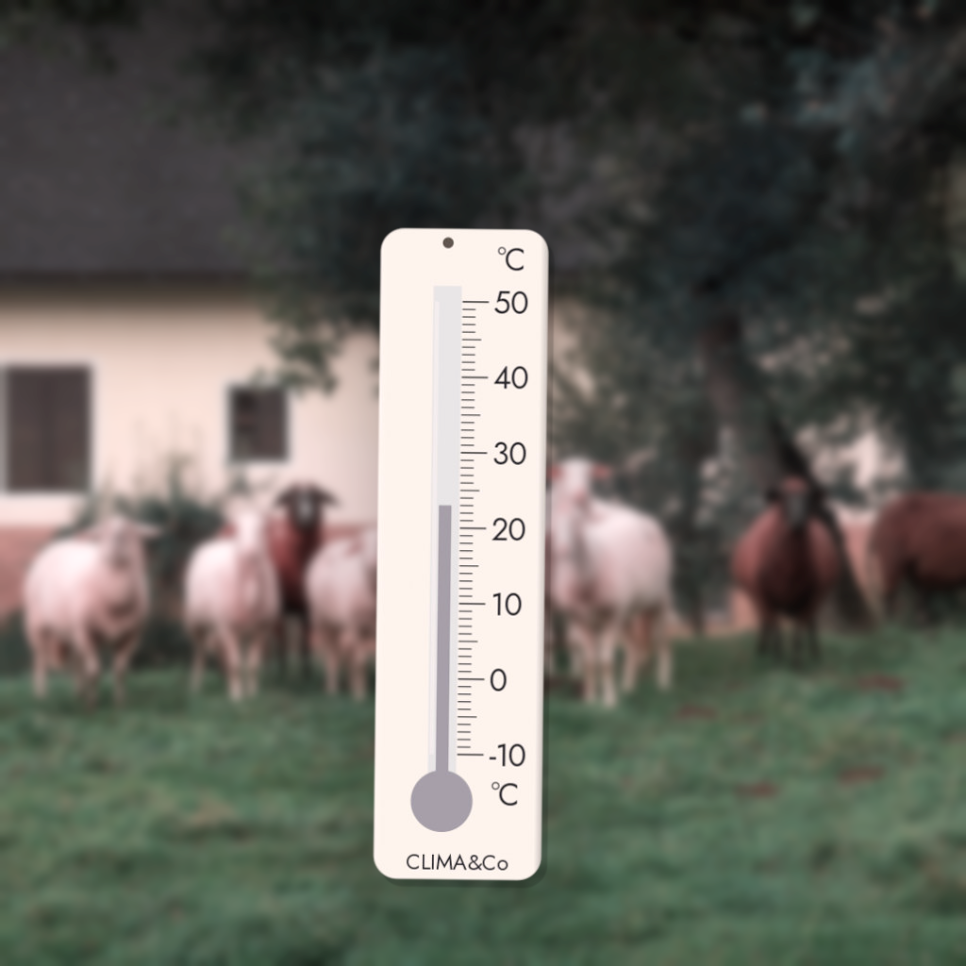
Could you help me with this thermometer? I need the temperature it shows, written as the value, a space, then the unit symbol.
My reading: 23 °C
